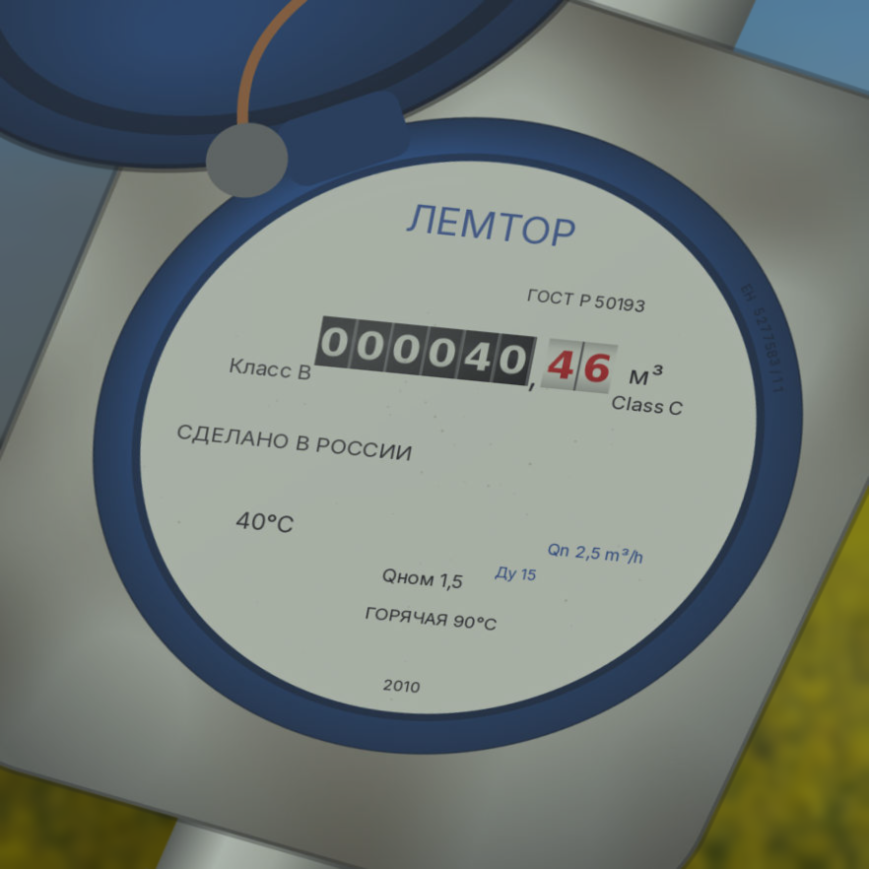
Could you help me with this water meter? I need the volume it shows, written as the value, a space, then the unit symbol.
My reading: 40.46 m³
